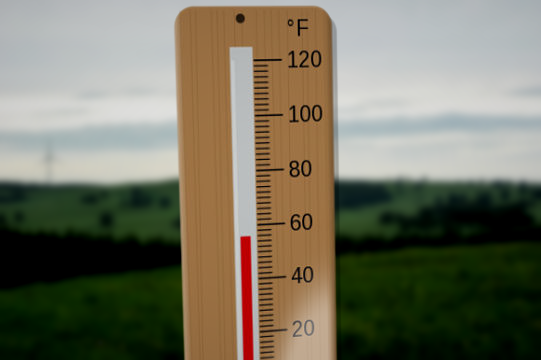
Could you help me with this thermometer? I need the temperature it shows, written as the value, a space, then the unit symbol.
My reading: 56 °F
